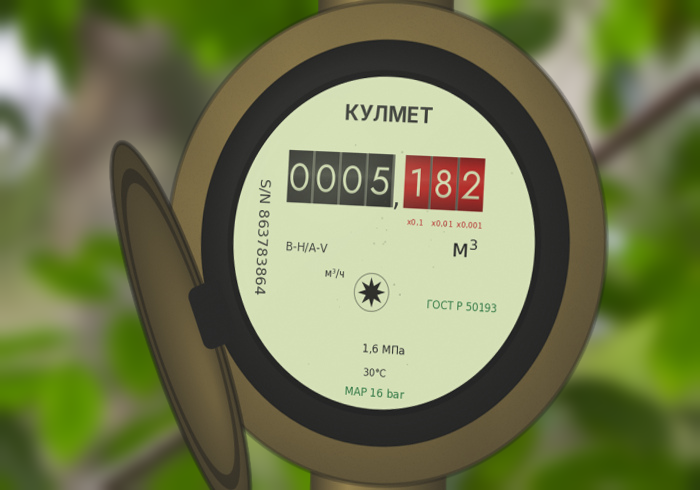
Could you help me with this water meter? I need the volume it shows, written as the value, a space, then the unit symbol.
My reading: 5.182 m³
